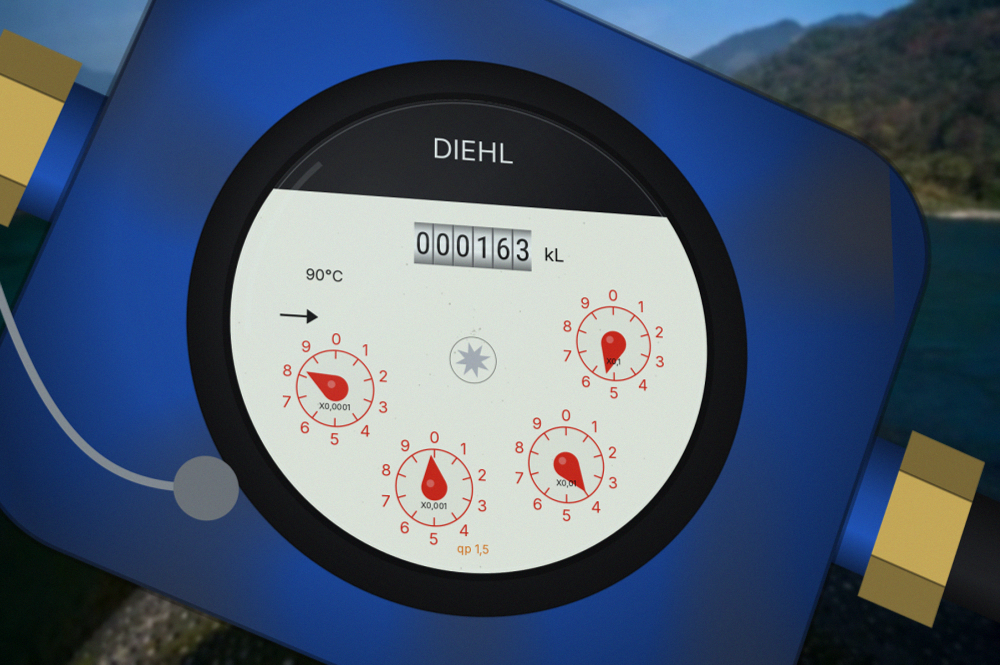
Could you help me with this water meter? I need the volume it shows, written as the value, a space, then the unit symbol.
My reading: 163.5398 kL
